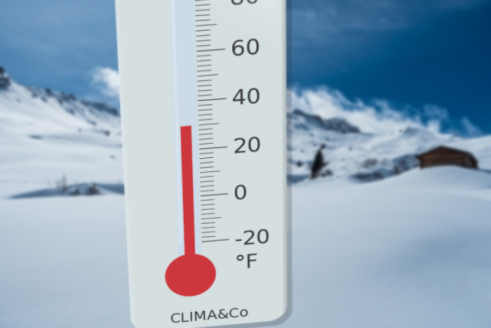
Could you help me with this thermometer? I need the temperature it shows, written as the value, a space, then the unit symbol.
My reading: 30 °F
